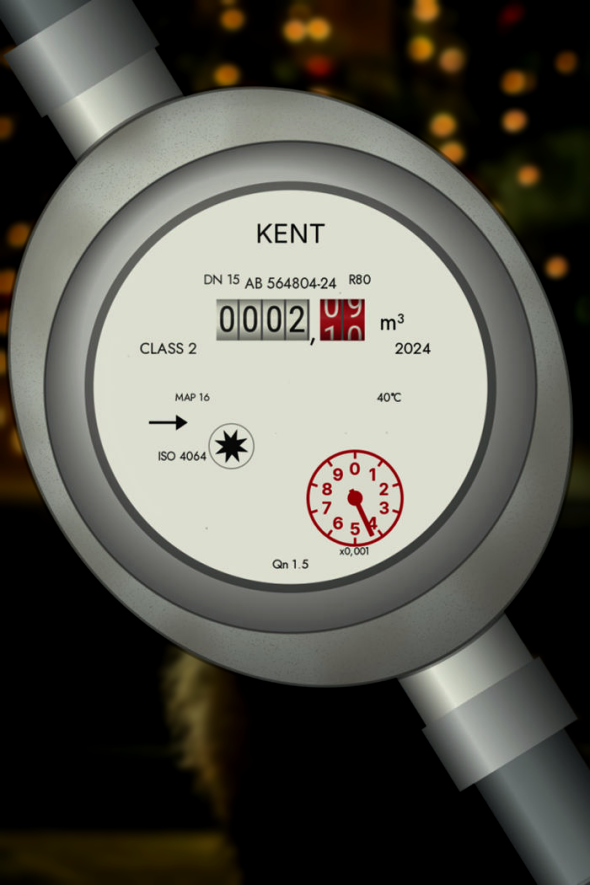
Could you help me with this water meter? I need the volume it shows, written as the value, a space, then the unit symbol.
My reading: 2.094 m³
